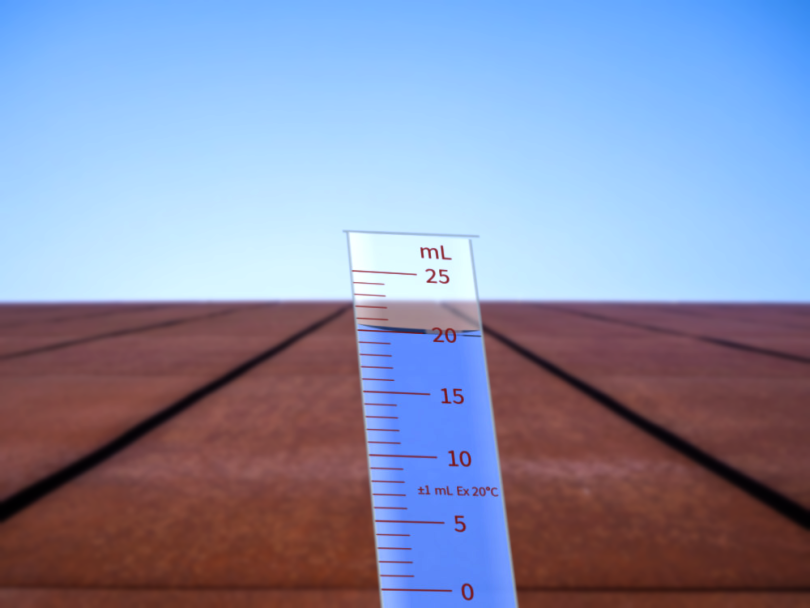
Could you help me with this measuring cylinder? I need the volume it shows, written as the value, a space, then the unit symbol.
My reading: 20 mL
